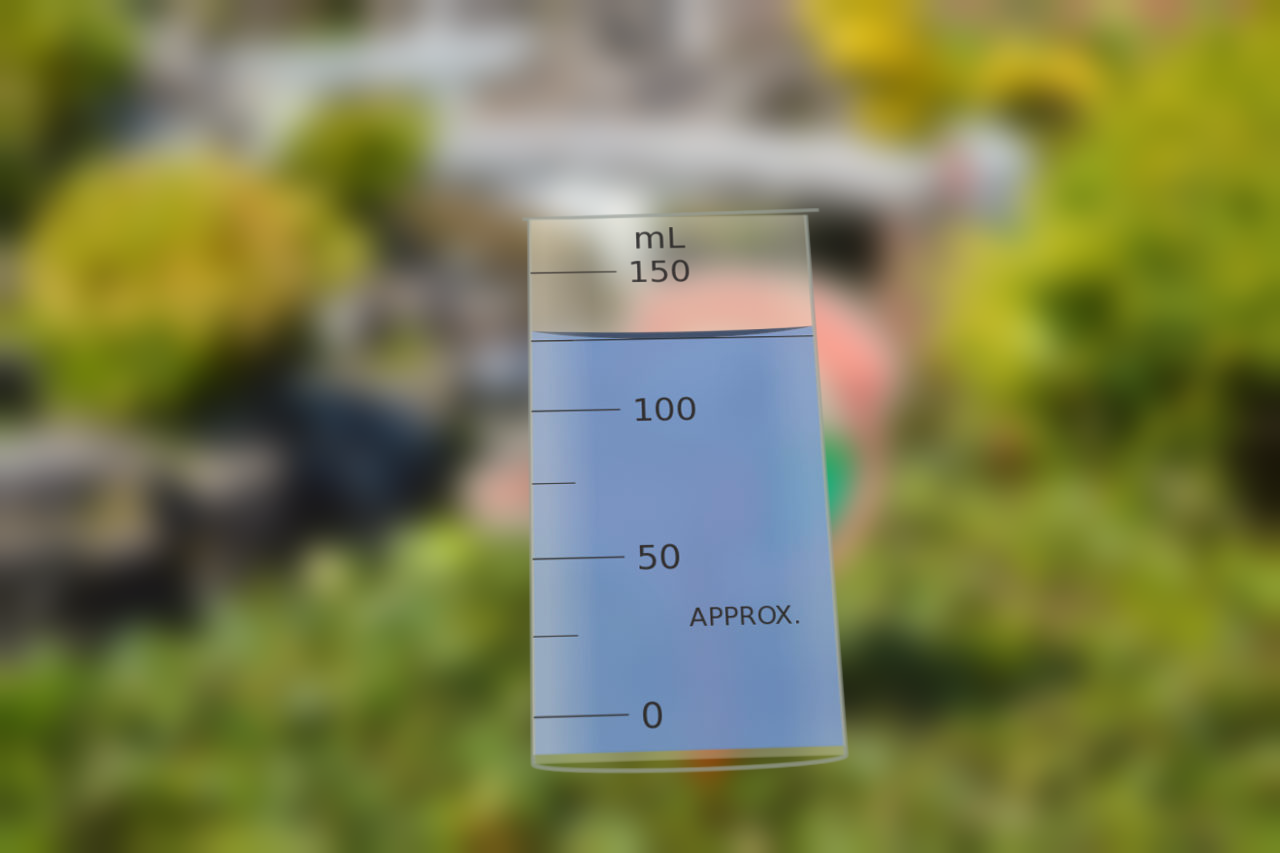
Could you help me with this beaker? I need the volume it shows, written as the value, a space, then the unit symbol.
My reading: 125 mL
